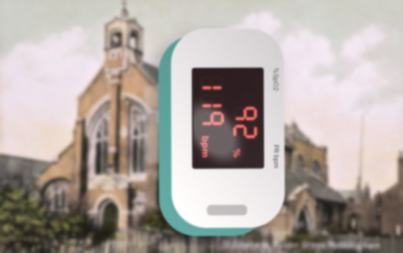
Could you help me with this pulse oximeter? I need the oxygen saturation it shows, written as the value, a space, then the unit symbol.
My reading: 92 %
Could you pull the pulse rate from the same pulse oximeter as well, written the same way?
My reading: 119 bpm
